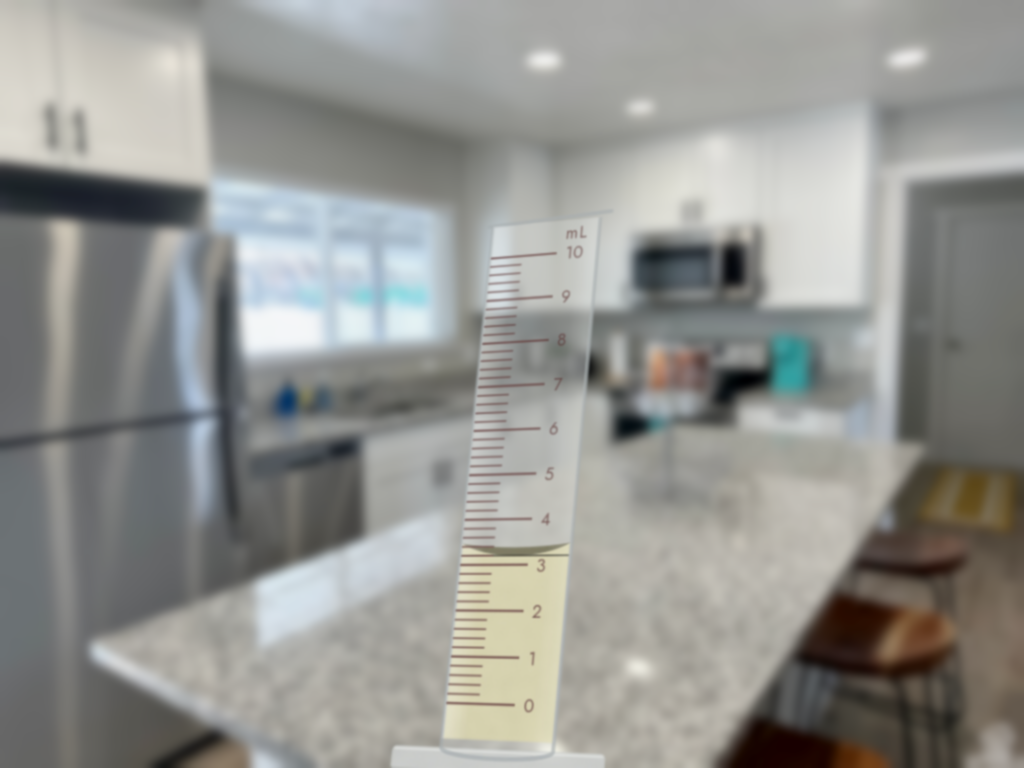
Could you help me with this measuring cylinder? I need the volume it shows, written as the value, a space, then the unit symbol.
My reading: 3.2 mL
